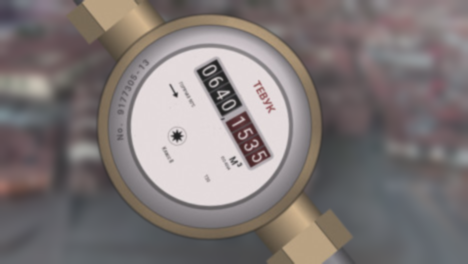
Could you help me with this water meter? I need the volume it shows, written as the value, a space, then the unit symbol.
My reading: 640.1535 m³
